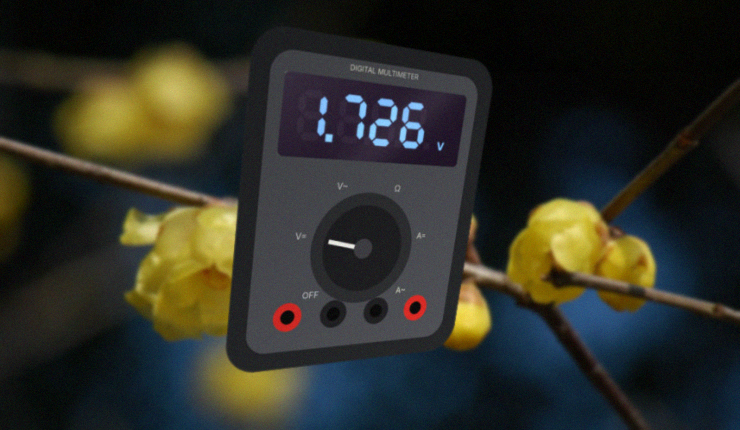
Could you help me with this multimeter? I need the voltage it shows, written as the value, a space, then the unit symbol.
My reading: 1.726 V
